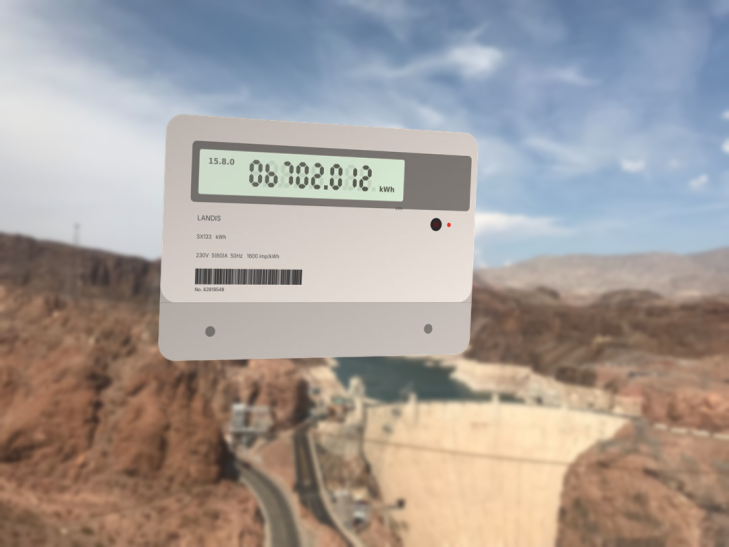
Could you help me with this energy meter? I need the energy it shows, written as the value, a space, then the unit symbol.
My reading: 6702.012 kWh
